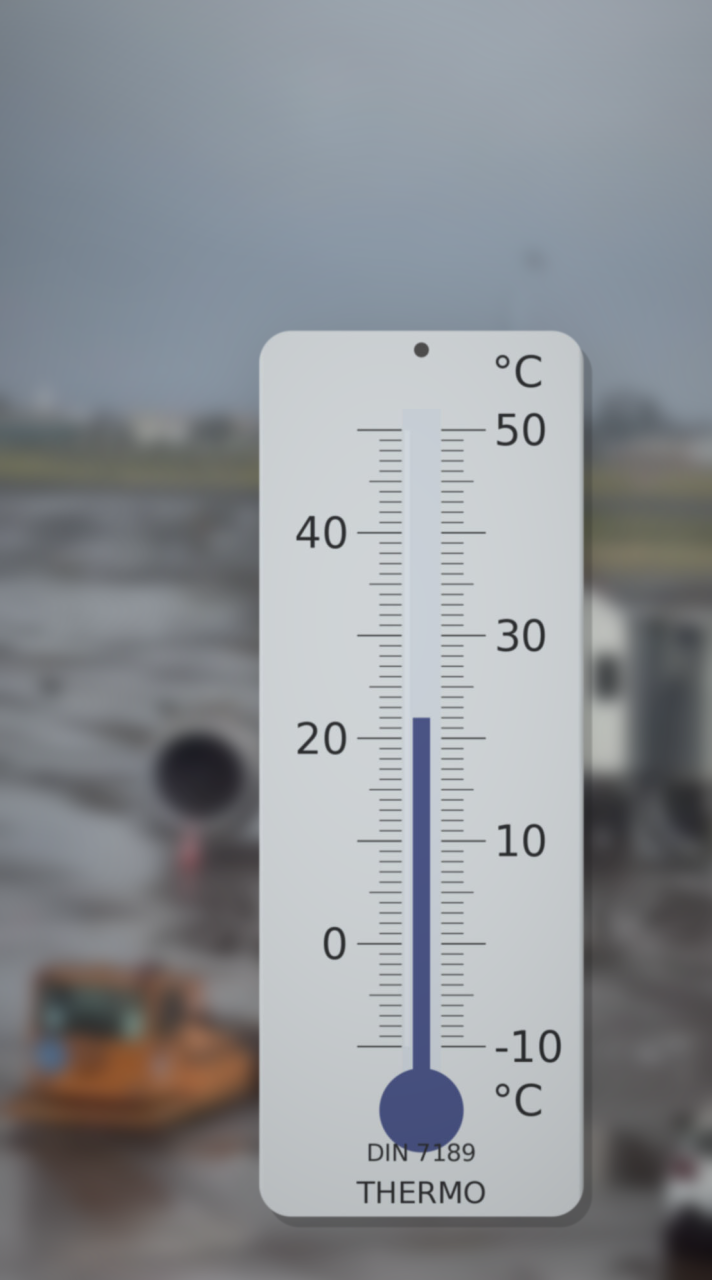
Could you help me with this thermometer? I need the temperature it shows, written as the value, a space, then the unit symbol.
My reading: 22 °C
